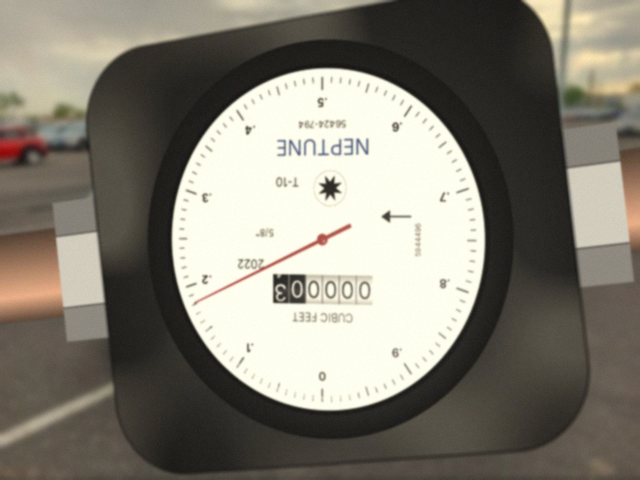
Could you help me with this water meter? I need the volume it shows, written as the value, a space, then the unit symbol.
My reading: 3.18 ft³
